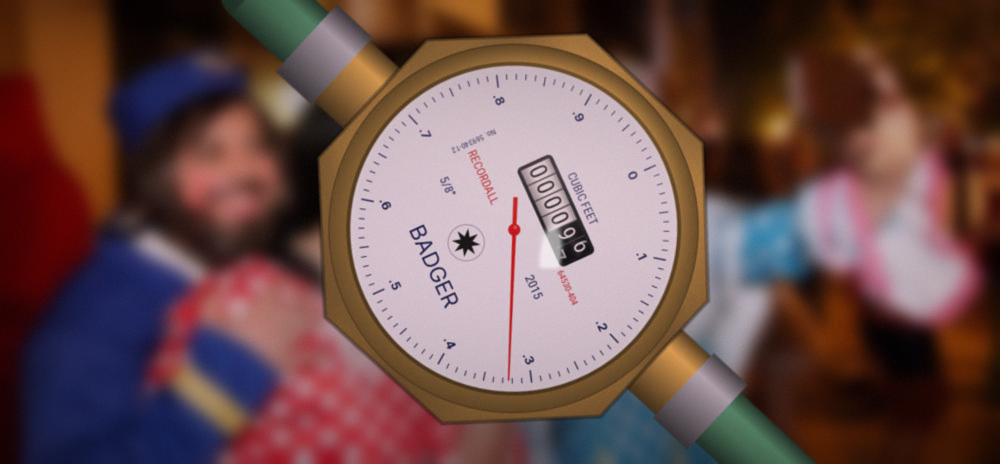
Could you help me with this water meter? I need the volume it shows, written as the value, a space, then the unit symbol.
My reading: 96.32 ft³
